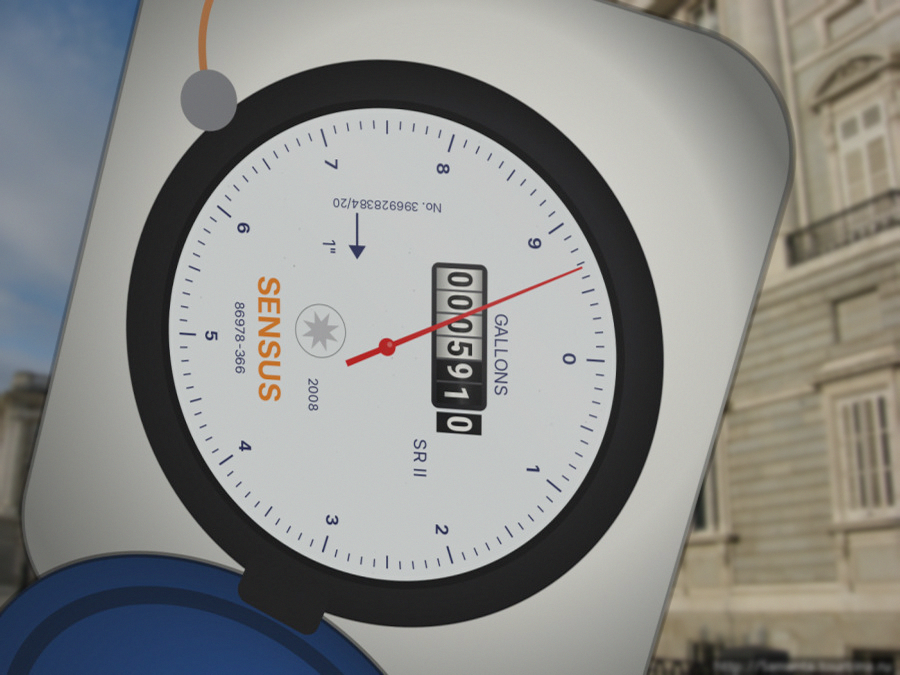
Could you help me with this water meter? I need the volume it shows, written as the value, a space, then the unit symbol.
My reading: 5909.3 gal
